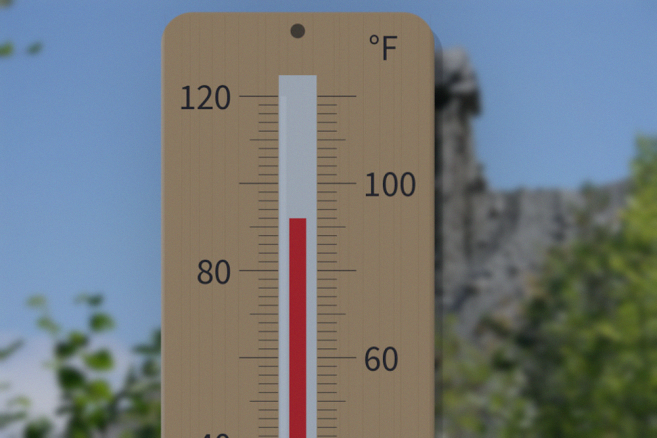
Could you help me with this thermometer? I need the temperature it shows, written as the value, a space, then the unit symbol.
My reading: 92 °F
